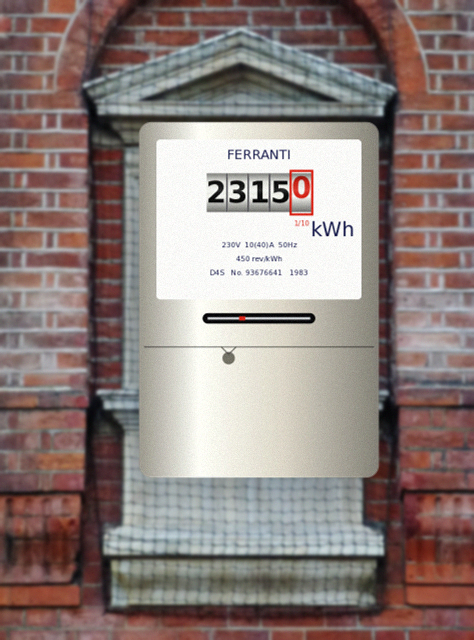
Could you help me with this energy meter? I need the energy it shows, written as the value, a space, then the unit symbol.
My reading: 2315.0 kWh
